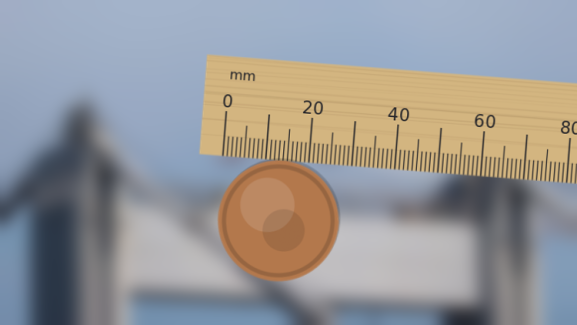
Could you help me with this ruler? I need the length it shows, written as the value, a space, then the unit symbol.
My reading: 28 mm
